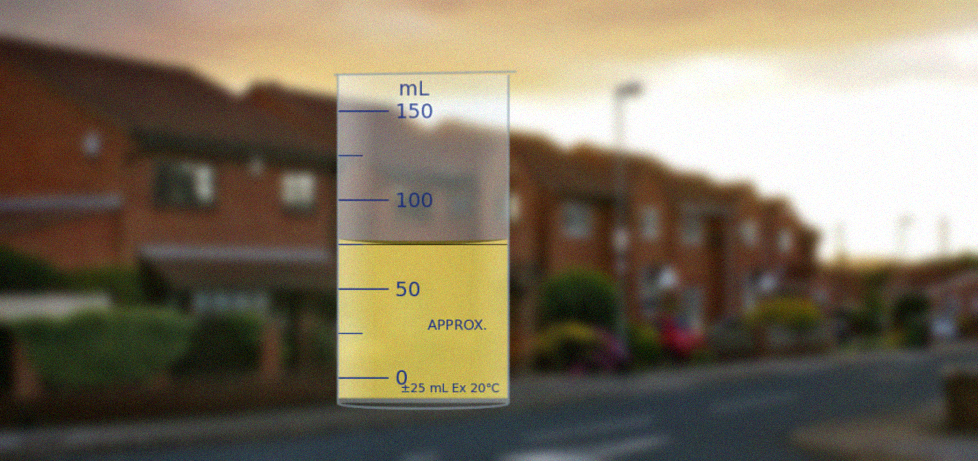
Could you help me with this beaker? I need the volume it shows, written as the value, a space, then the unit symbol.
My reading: 75 mL
